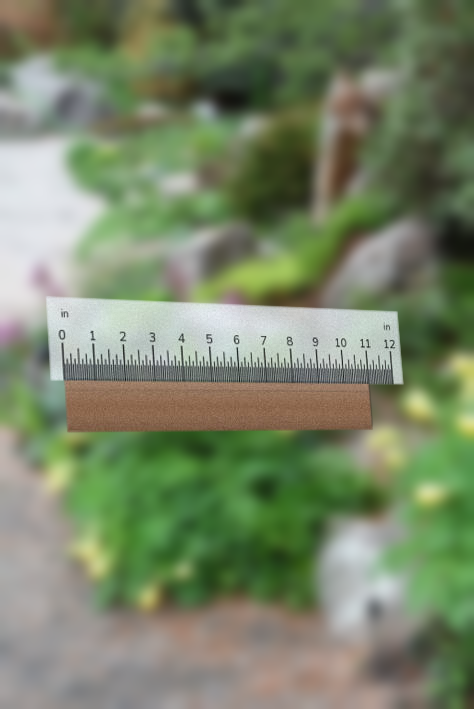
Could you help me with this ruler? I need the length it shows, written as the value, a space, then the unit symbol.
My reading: 11 in
